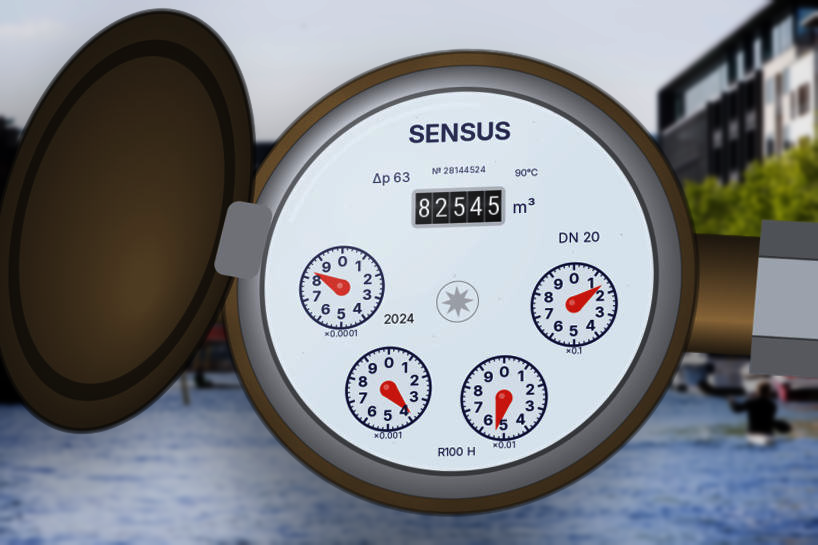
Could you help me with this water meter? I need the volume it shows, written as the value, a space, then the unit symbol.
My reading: 82545.1538 m³
